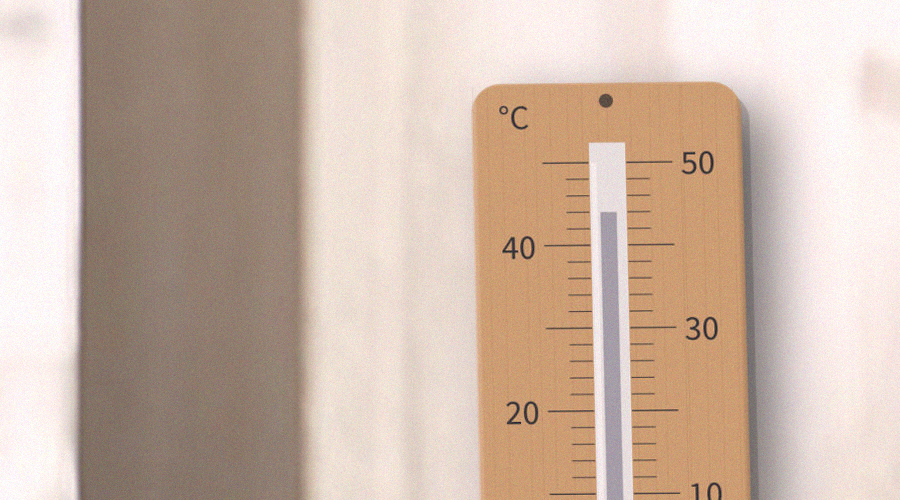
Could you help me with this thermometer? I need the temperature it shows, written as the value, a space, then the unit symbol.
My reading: 44 °C
